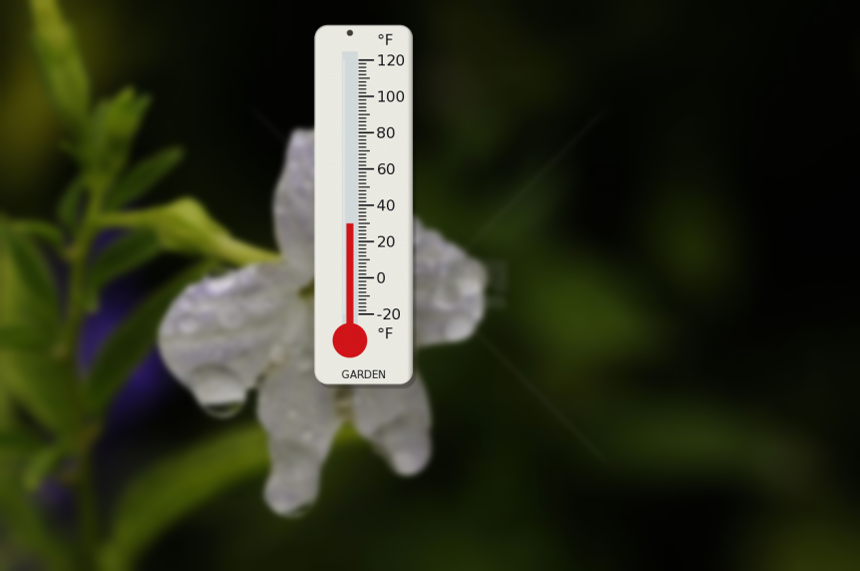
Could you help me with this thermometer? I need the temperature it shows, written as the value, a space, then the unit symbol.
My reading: 30 °F
